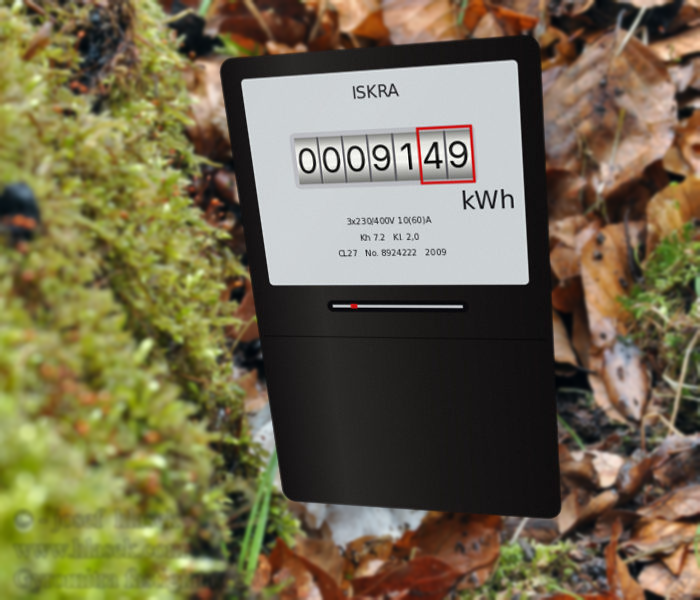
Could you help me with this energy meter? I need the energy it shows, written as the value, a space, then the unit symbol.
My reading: 91.49 kWh
